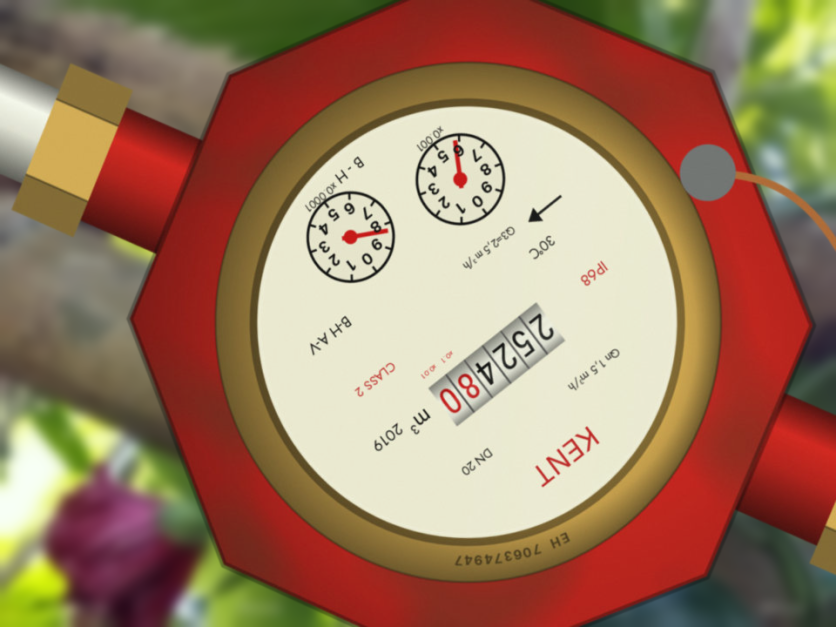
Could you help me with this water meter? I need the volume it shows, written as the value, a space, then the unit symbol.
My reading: 2524.8058 m³
